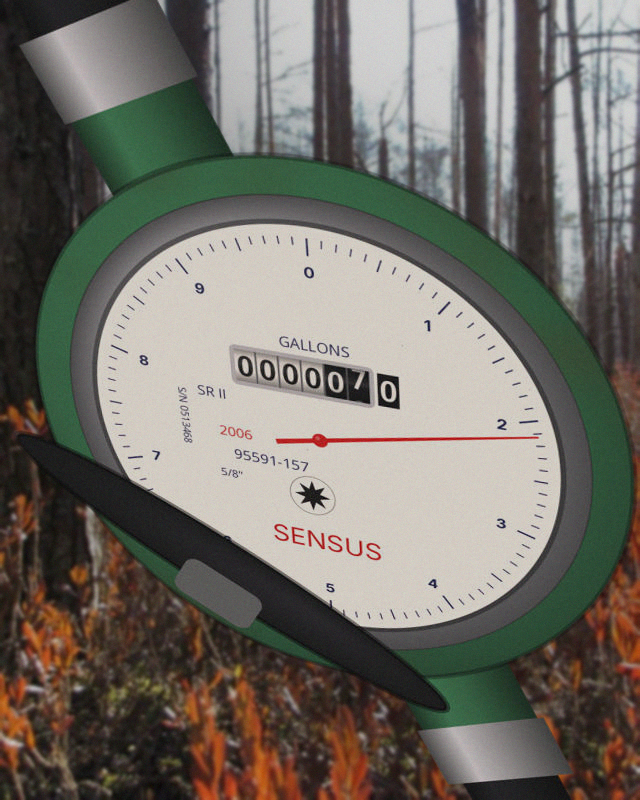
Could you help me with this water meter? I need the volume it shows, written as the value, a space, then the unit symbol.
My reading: 72.1 gal
